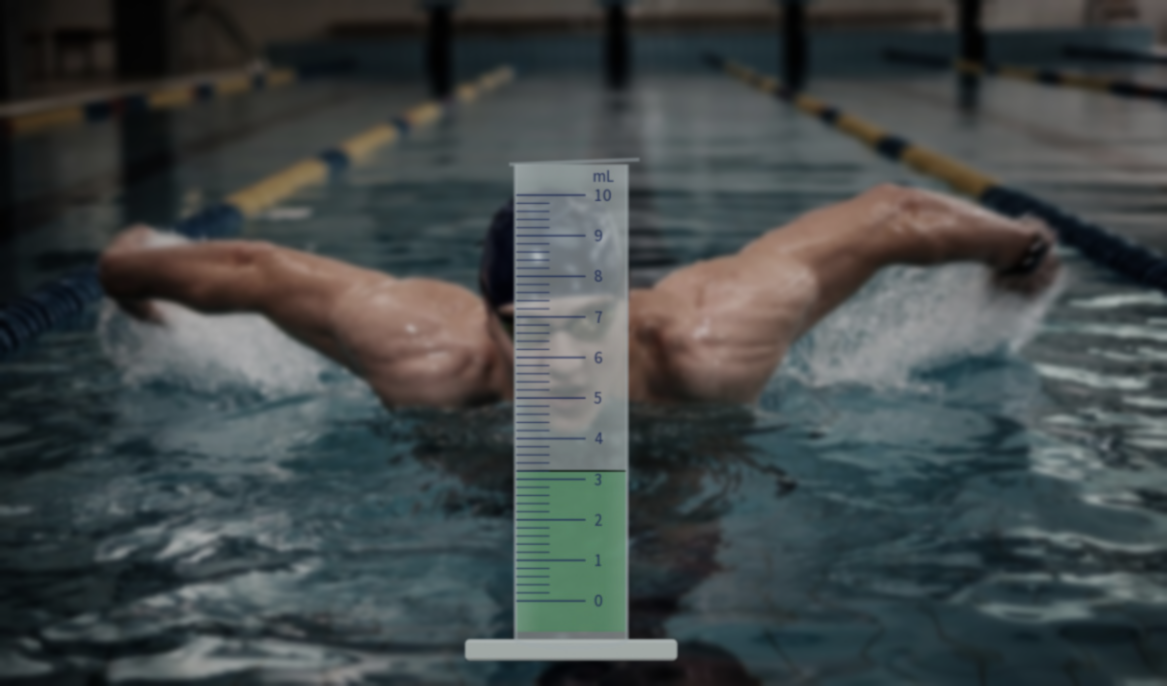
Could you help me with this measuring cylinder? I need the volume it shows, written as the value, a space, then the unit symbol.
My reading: 3.2 mL
